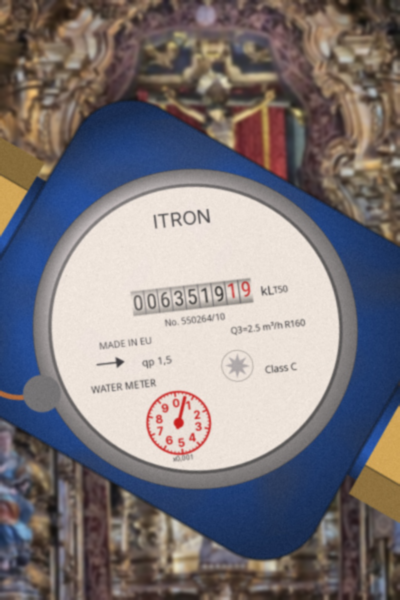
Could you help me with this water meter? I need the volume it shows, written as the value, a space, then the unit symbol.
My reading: 63519.190 kL
